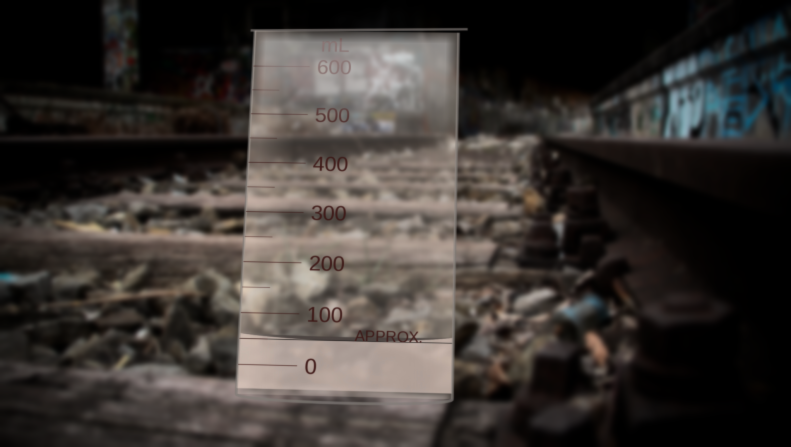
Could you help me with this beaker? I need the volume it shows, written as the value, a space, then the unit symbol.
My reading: 50 mL
